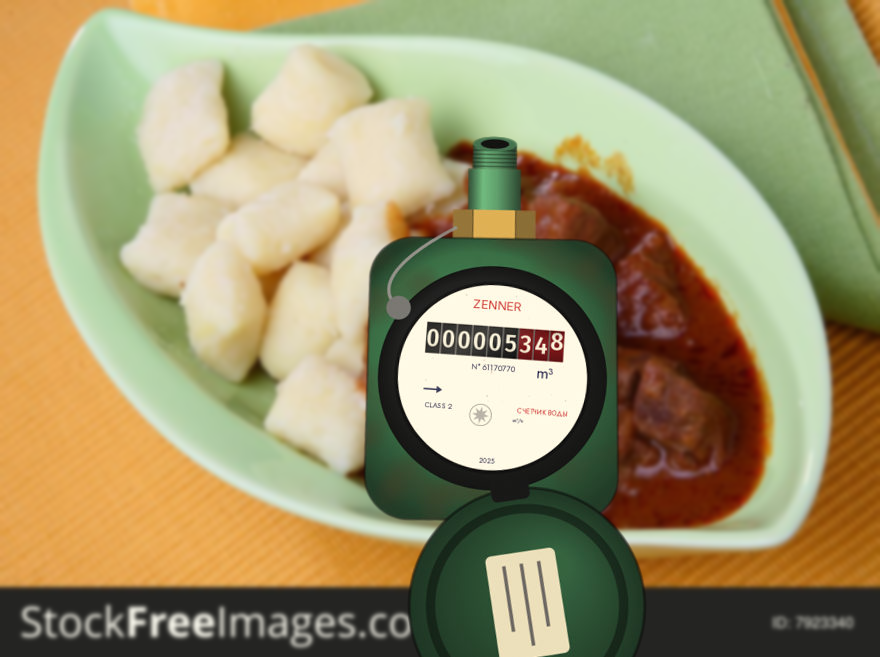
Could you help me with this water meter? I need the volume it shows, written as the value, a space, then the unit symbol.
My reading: 5.348 m³
